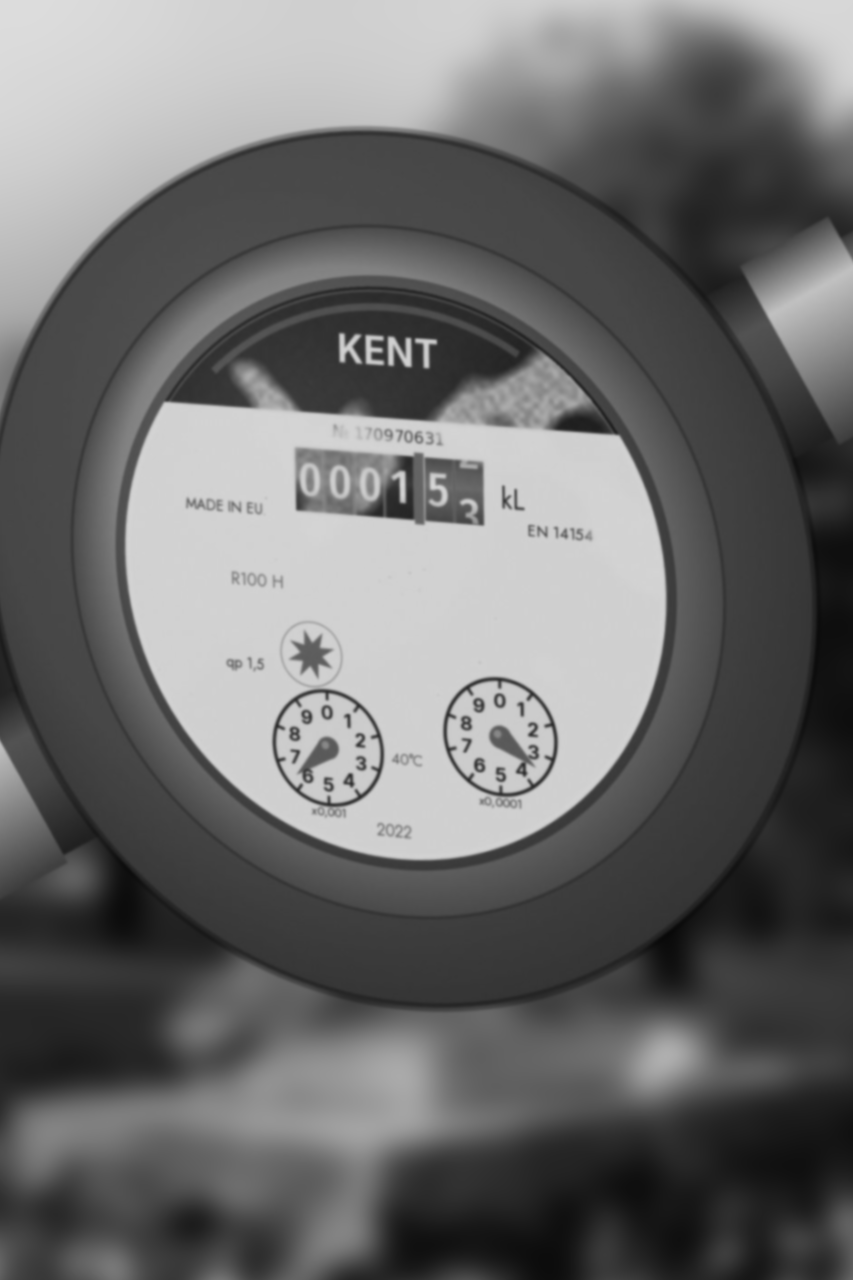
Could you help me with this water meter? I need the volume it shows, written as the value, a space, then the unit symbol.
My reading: 1.5263 kL
